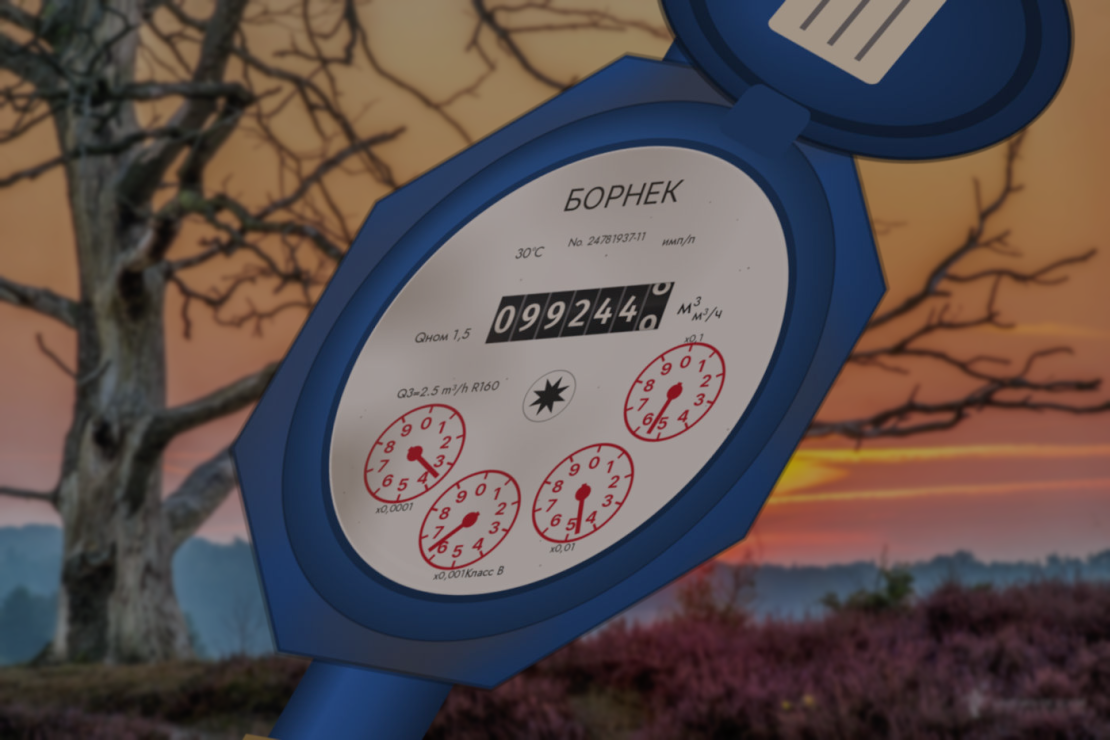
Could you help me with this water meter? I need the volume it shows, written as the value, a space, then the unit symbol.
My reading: 992448.5463 m³
